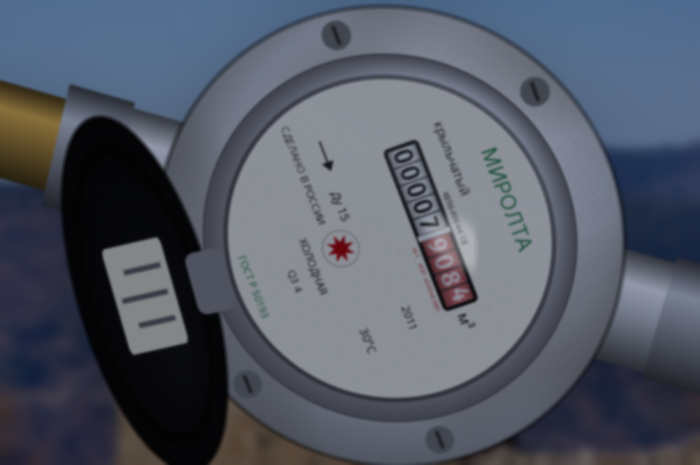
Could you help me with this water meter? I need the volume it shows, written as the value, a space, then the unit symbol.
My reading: 7.9084 m³
